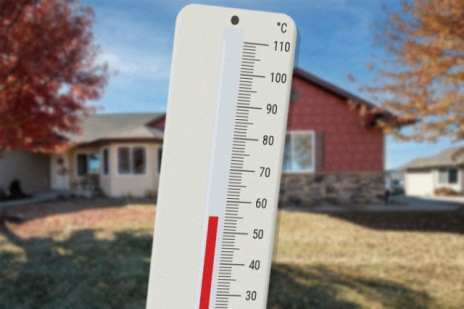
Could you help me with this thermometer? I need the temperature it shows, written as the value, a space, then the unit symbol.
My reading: 55 °C
